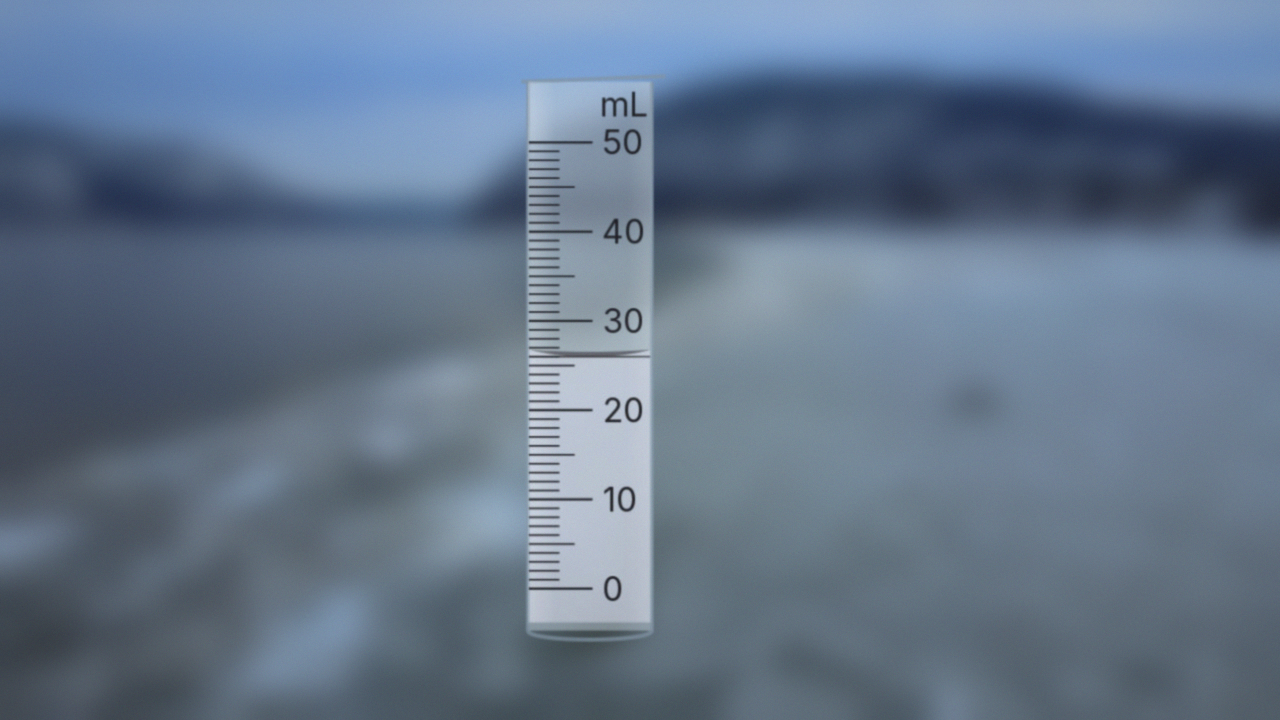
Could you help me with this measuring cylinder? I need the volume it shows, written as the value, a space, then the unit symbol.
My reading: 26 mL
